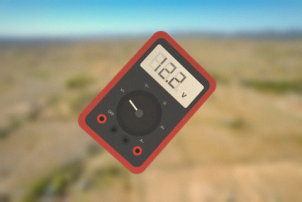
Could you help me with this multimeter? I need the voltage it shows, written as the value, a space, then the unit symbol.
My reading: 12.2 V
